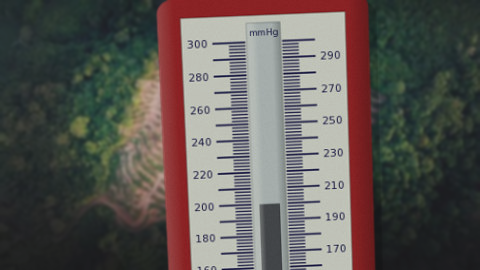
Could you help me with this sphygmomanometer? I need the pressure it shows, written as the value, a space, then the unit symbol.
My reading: 200 mmHg
